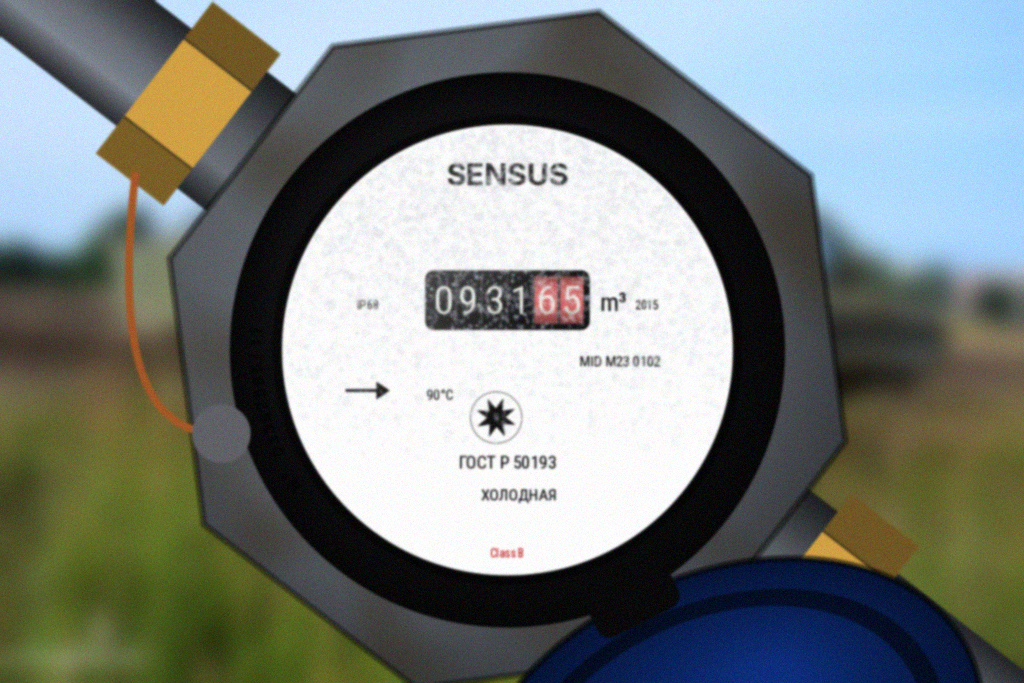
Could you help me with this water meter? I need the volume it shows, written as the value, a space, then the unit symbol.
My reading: 931.65 m³
